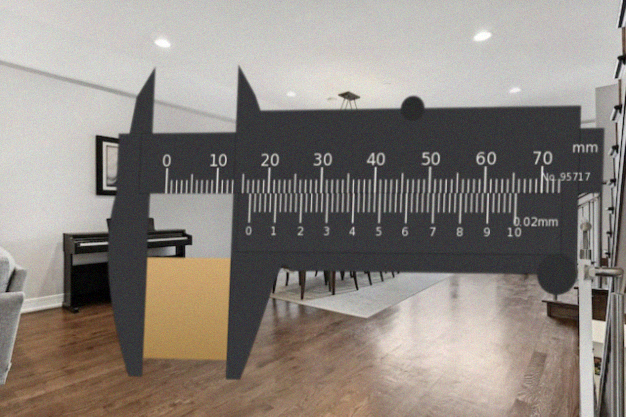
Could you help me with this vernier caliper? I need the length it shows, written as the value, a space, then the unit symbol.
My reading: 16.5 mm
